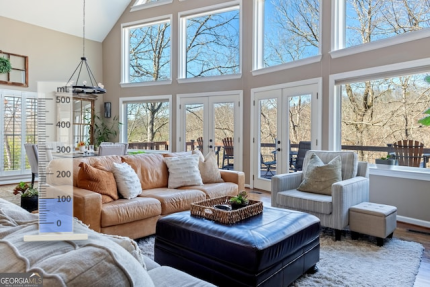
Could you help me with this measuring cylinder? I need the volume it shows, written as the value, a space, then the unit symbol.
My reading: 100 mL
